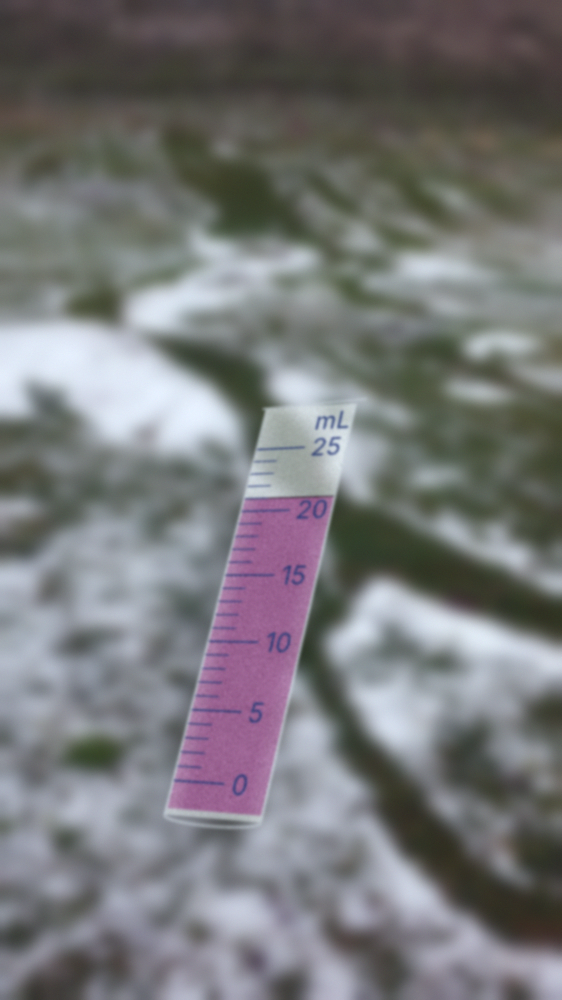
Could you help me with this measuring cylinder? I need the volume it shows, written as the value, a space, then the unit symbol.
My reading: 21 mL
